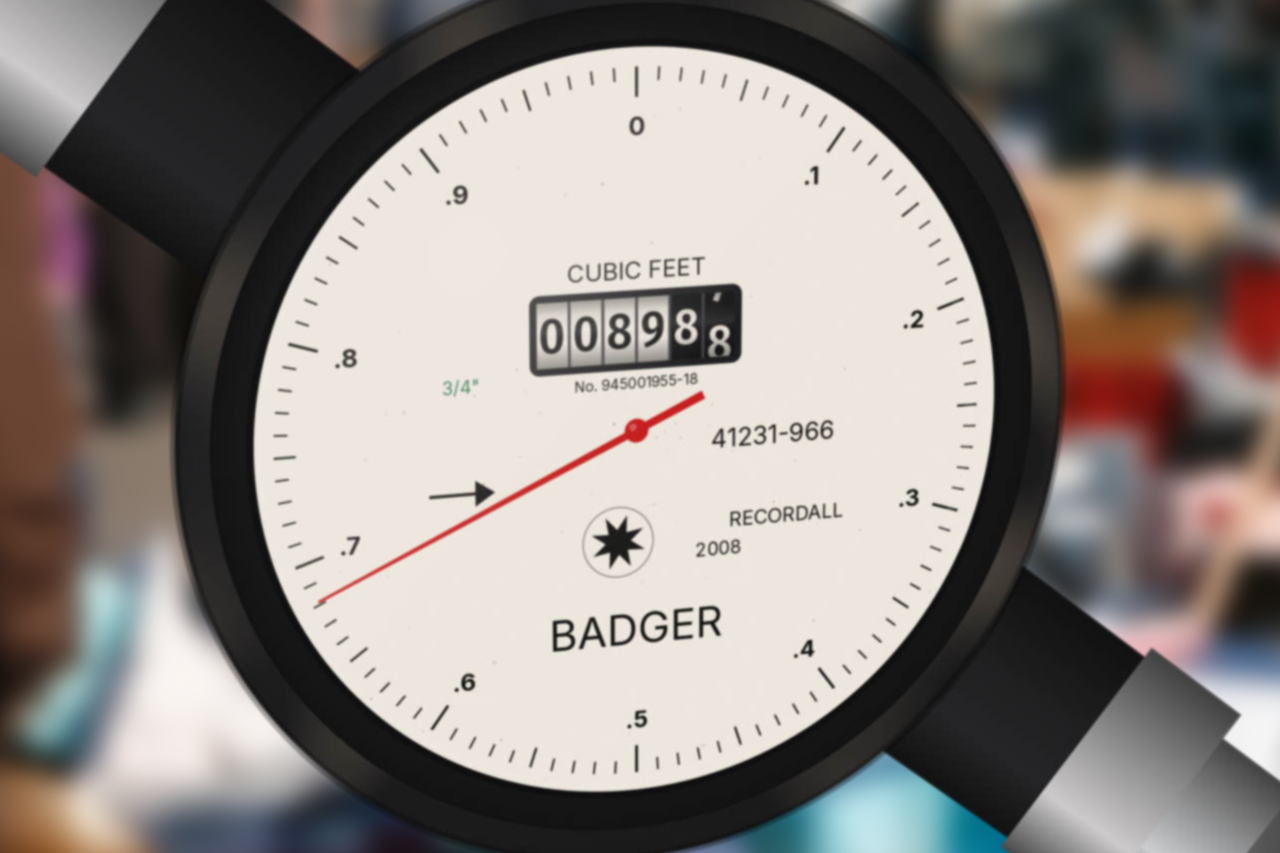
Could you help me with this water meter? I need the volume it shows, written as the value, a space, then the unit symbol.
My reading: 8987.68 ft³
